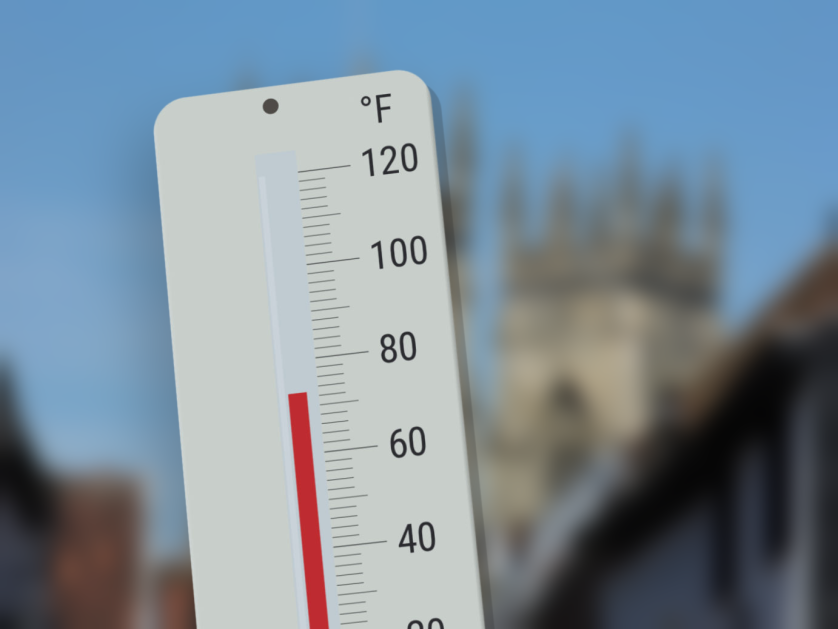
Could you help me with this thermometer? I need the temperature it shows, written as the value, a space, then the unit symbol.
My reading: 73 °F
